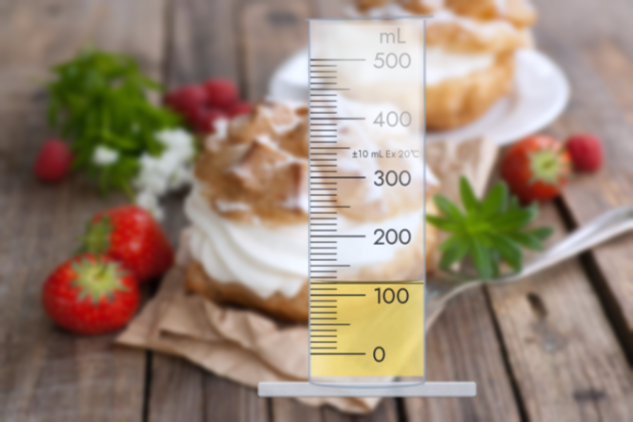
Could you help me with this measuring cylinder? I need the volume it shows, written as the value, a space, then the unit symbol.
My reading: 120 mL
